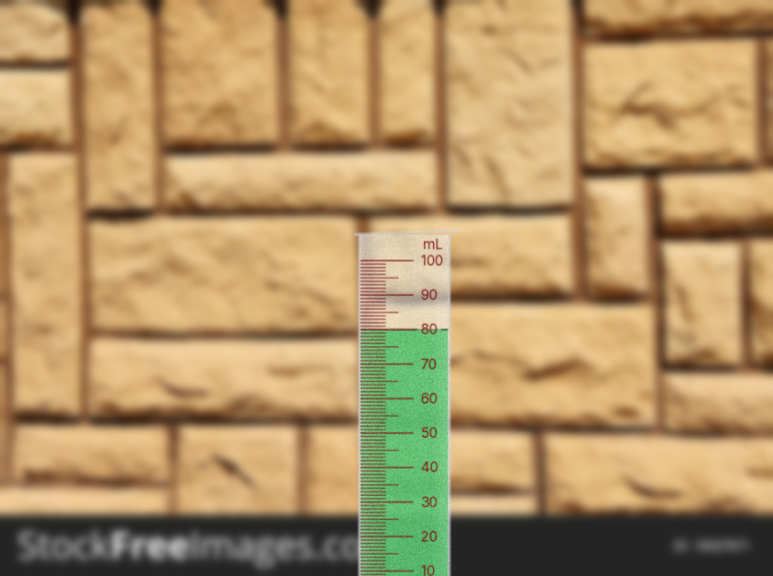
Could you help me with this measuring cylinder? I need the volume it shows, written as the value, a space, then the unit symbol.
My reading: 80 mL
